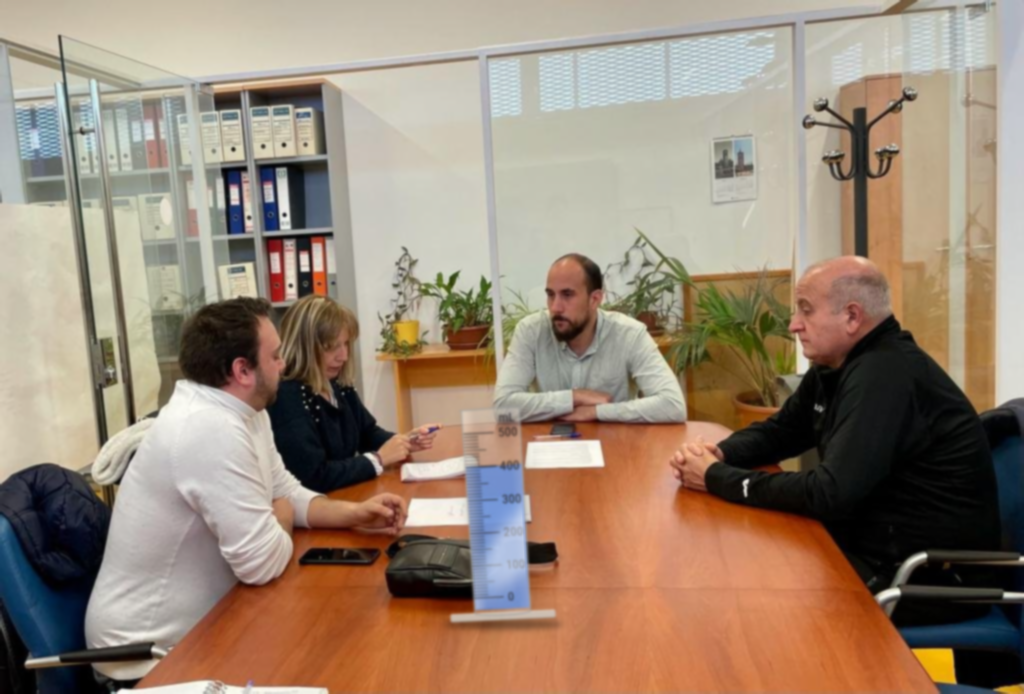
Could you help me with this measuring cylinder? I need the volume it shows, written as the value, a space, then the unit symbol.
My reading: 400 mL
